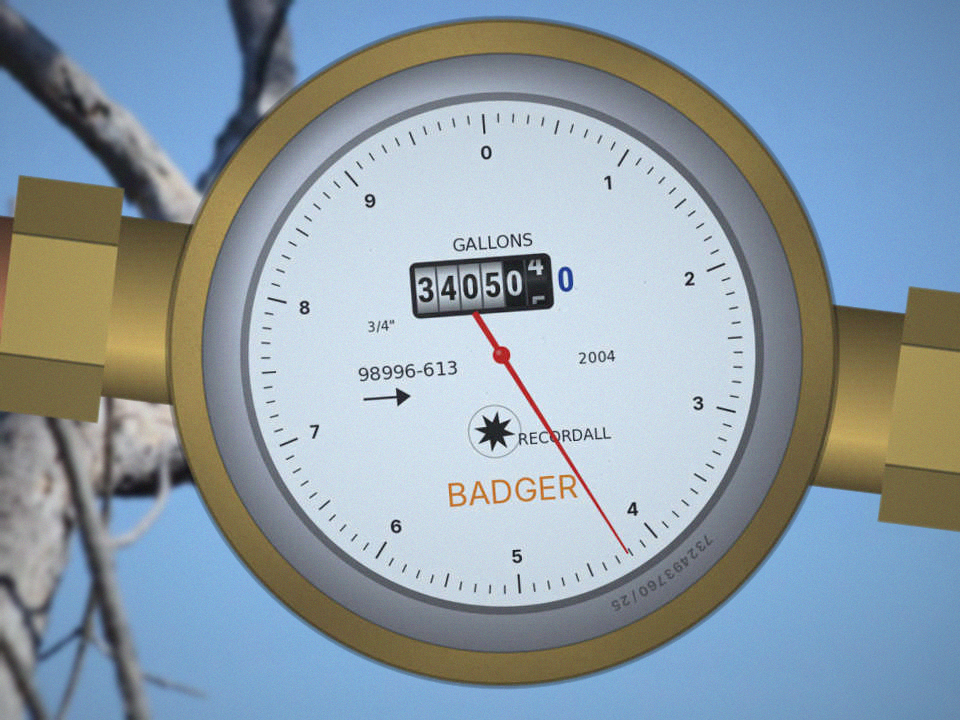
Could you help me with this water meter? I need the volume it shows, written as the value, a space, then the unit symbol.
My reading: 3405044.2 gal
